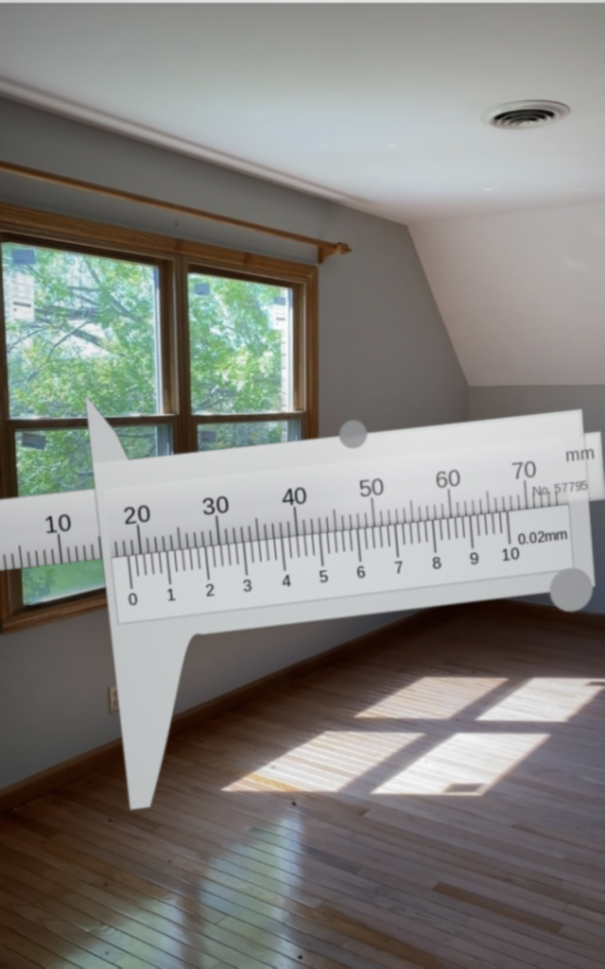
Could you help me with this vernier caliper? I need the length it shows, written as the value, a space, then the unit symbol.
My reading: 18.4 mm
